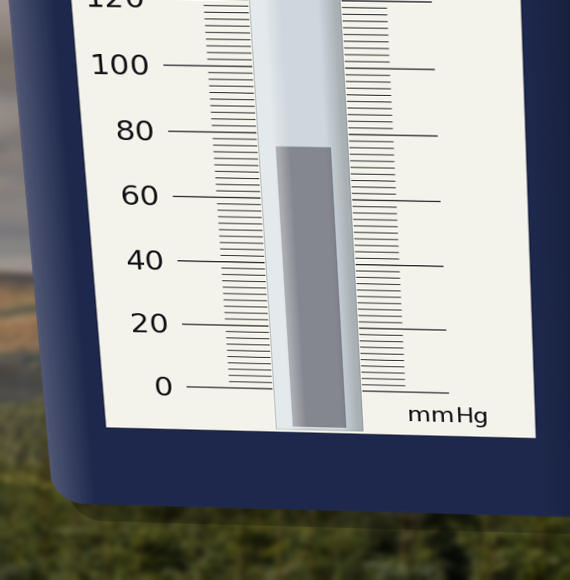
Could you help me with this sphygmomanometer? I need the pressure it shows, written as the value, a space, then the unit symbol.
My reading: 76 mmHg
